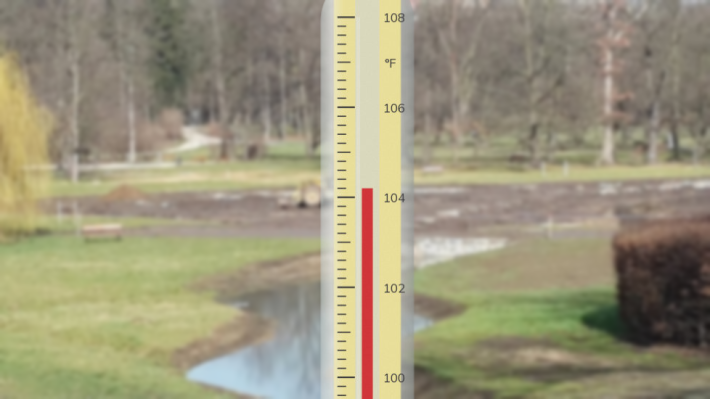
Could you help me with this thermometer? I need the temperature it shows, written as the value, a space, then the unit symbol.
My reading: 104.2 °F
